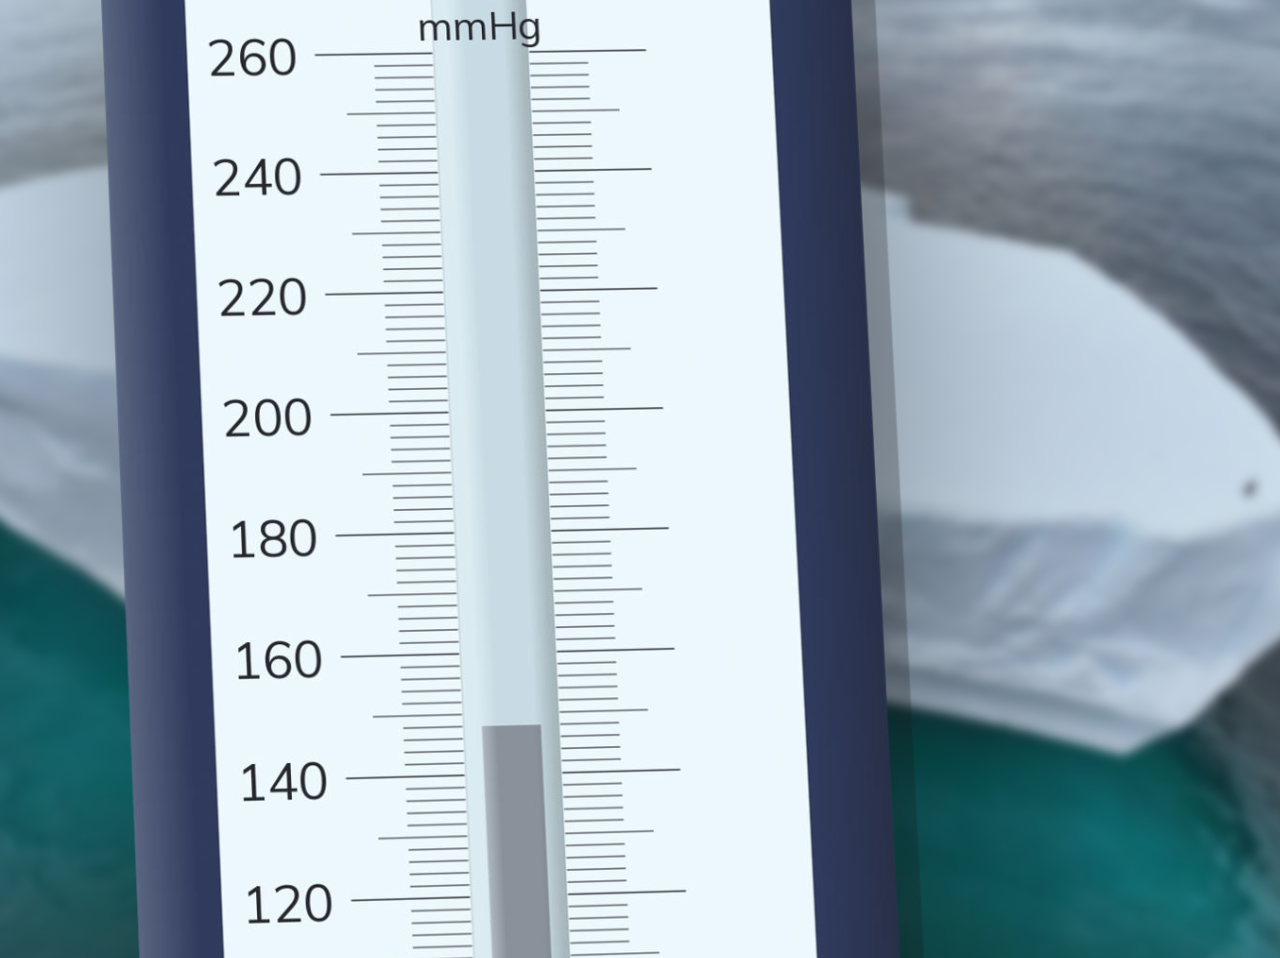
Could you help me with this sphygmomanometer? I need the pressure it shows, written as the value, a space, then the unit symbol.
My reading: 148 mmHg
